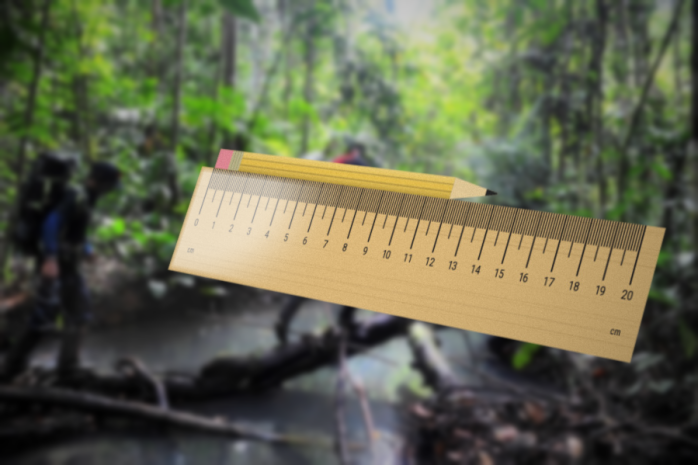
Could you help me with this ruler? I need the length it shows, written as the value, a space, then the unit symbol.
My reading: 14 cm
